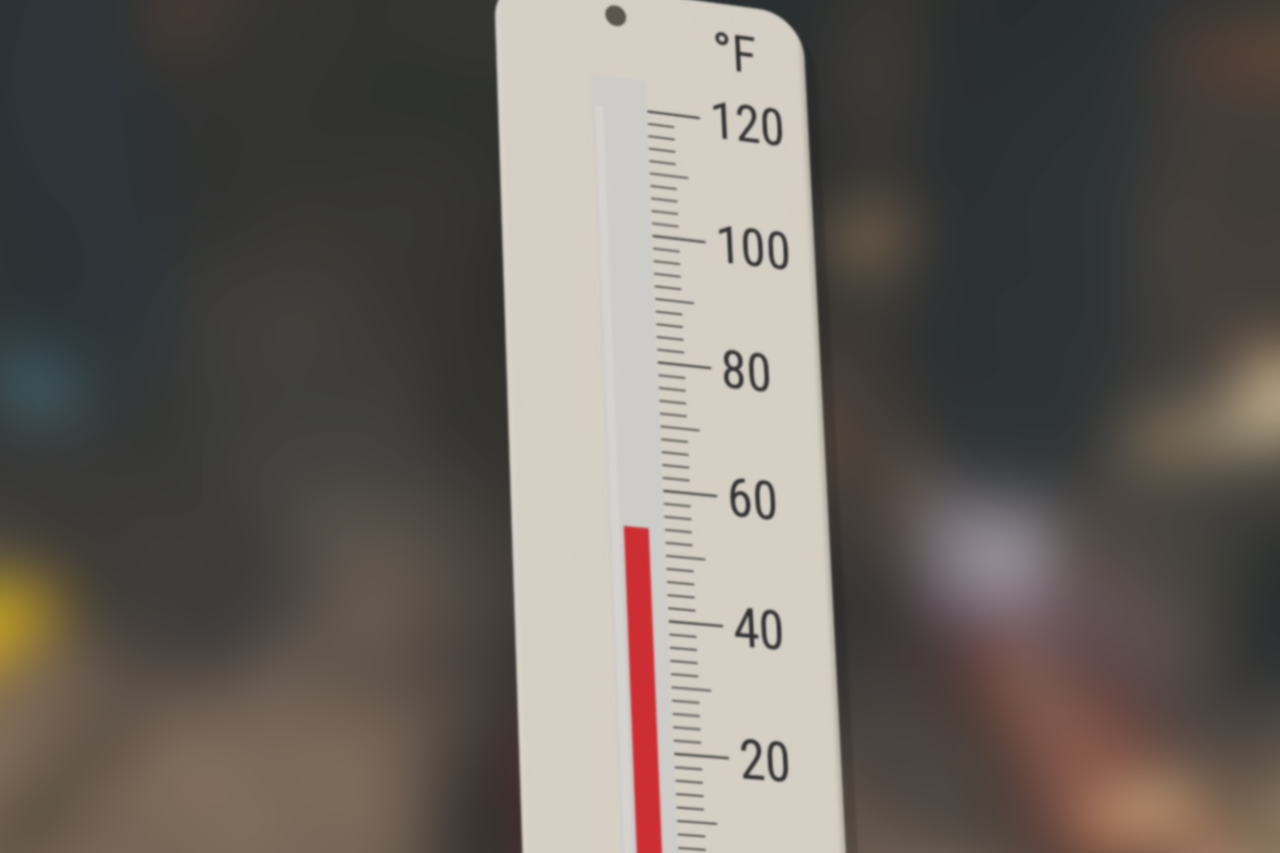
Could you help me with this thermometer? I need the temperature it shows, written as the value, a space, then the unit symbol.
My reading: 54 °F
